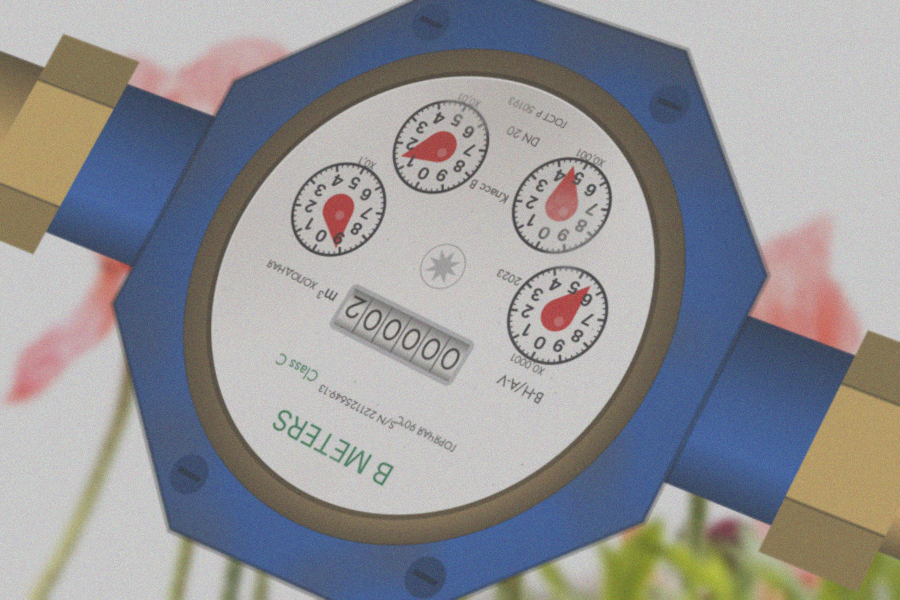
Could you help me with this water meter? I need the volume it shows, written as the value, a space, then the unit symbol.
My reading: 1.9145 m³
